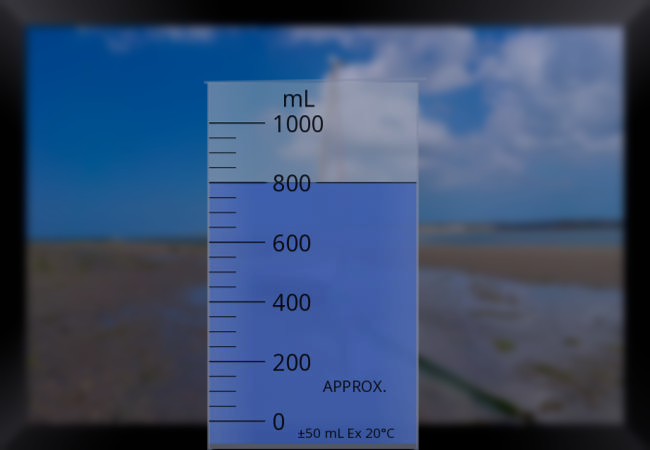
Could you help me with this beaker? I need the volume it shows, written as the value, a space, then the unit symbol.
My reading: 800 mL
